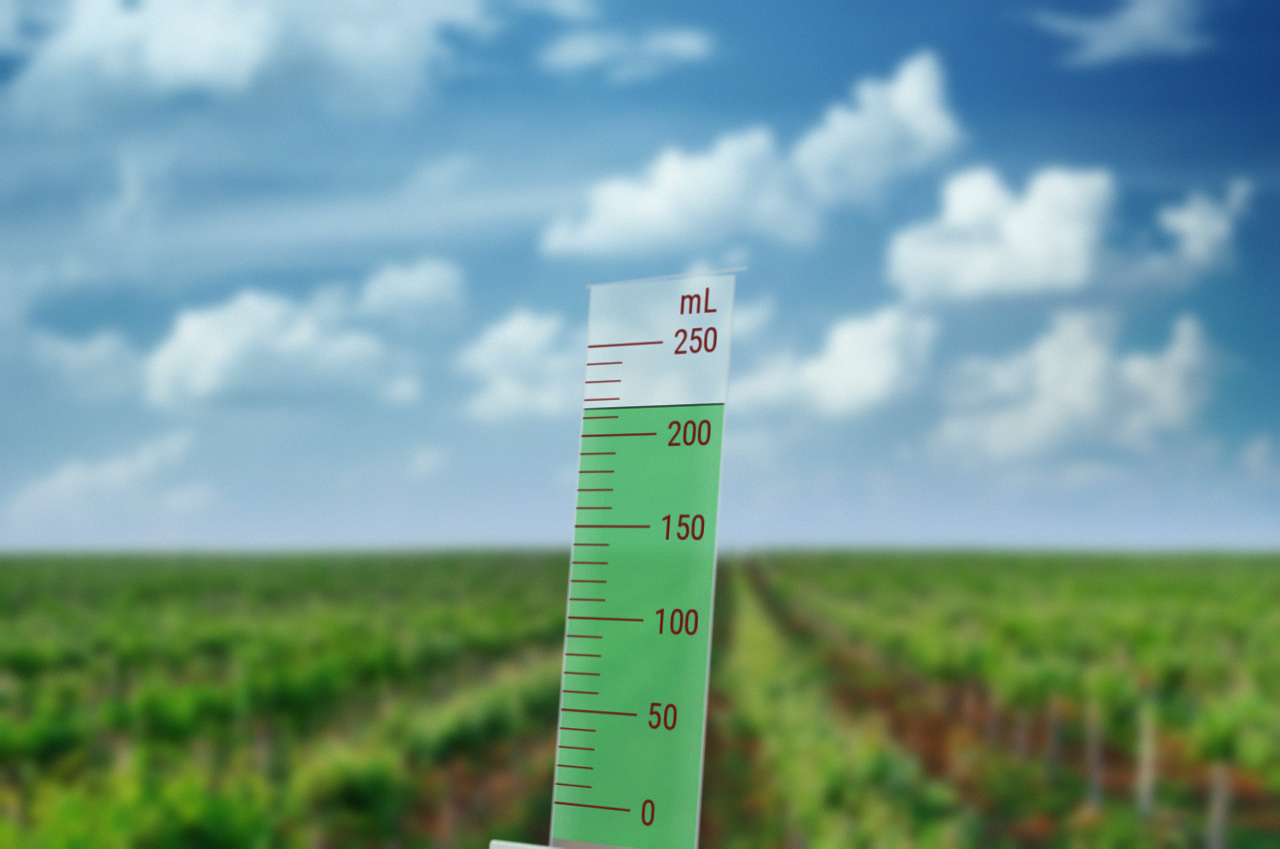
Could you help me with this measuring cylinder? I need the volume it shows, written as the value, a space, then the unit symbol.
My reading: 215 mL
